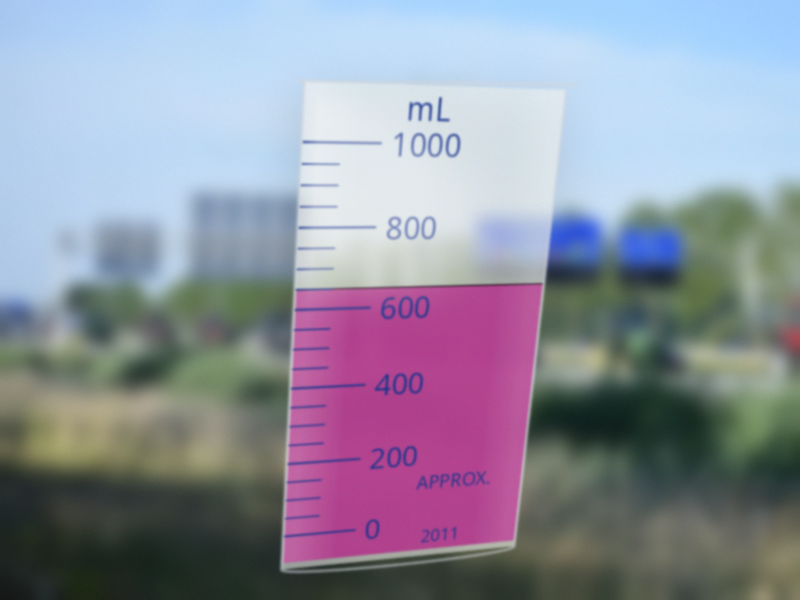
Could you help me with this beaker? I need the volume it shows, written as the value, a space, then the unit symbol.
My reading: 650 mL
